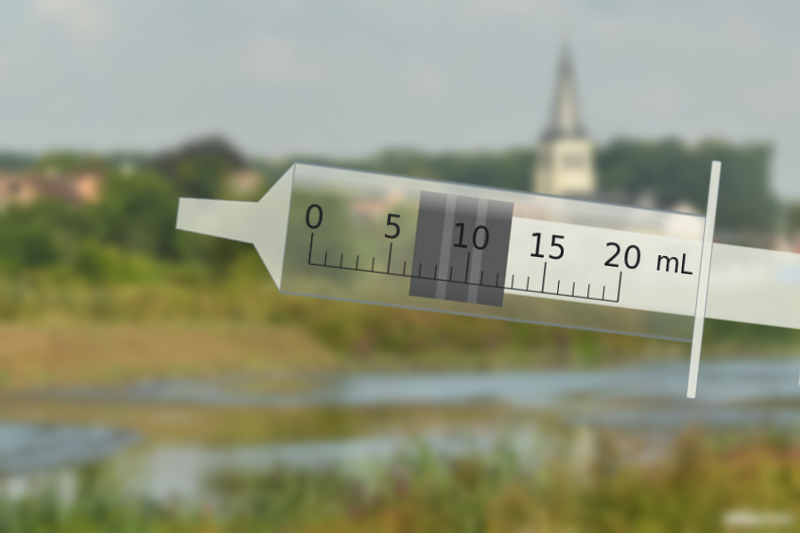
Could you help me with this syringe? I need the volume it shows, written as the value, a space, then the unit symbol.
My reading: 6.5 mL
